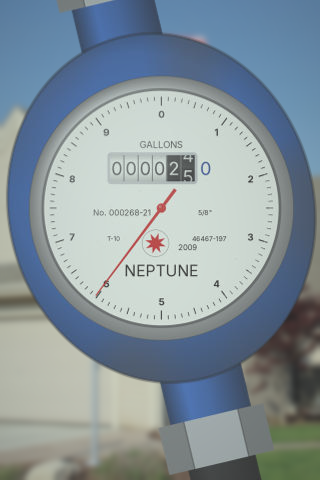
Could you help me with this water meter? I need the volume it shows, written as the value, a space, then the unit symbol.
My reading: 246.0 gal
